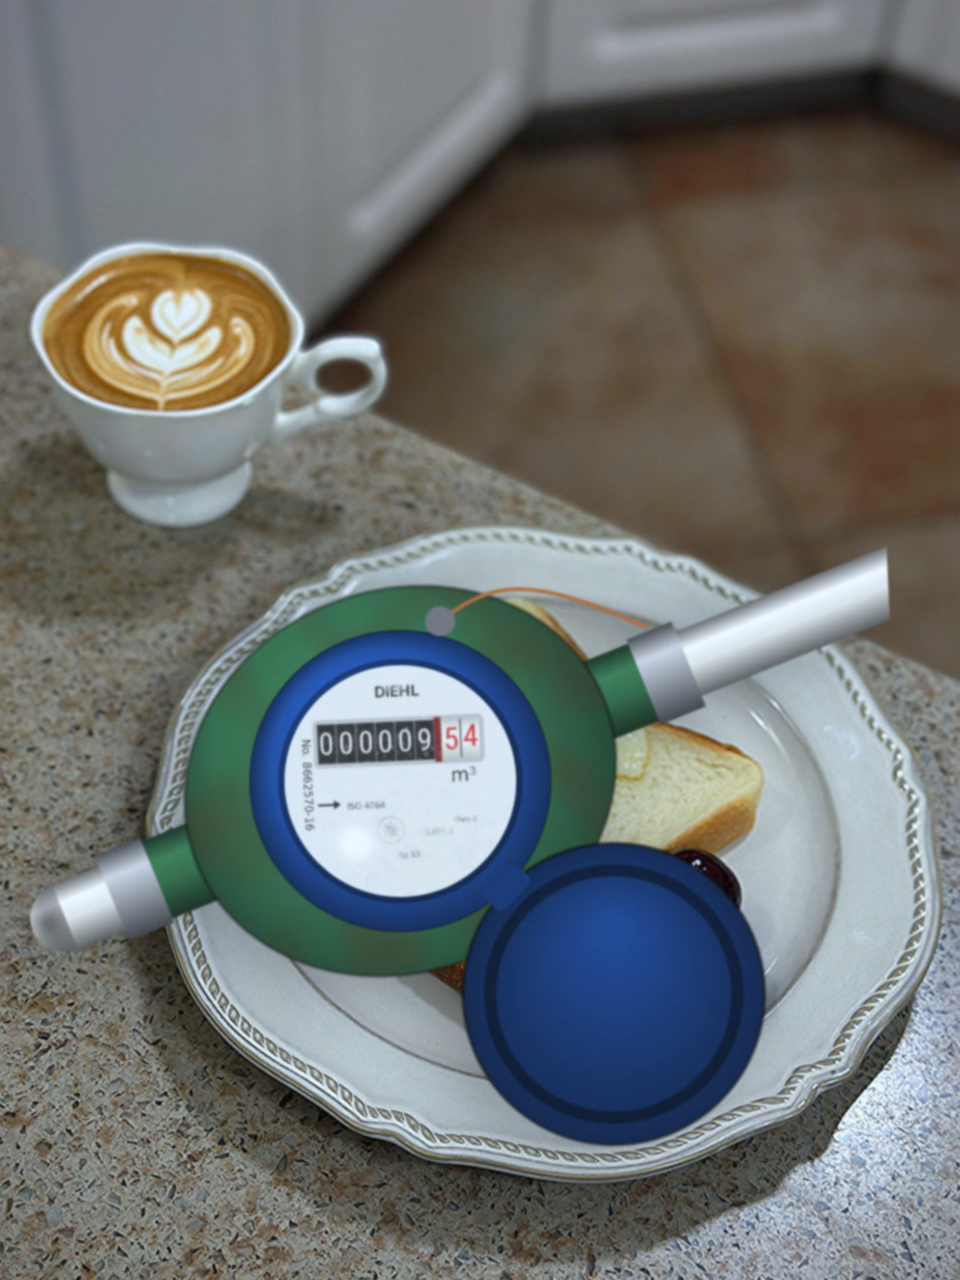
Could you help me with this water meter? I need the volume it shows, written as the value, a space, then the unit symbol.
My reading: 9.54 m³
